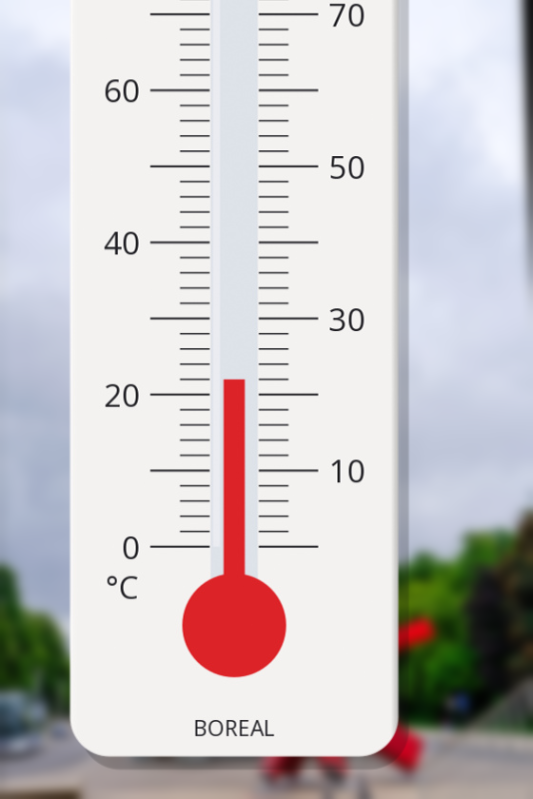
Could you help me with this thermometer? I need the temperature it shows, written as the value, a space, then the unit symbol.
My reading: 22 °C
